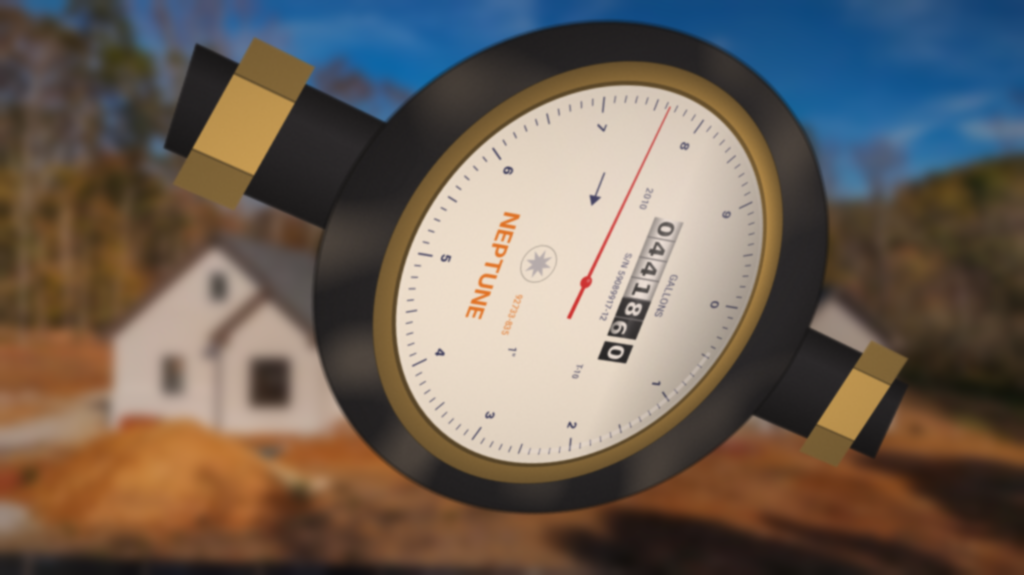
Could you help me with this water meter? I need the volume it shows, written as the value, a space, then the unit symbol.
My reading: 441857.6 gal
